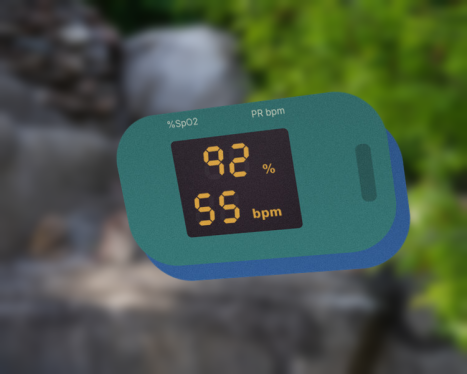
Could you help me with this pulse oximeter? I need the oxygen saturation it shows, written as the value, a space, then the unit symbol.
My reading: 92 %
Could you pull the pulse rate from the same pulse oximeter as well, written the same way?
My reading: 55 bpm
